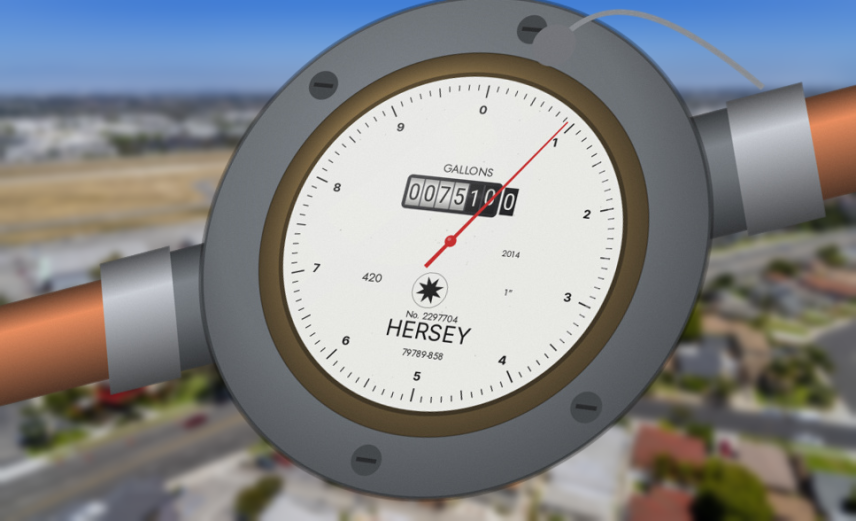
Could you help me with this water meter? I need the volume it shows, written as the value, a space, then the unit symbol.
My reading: 75100.9 gal
